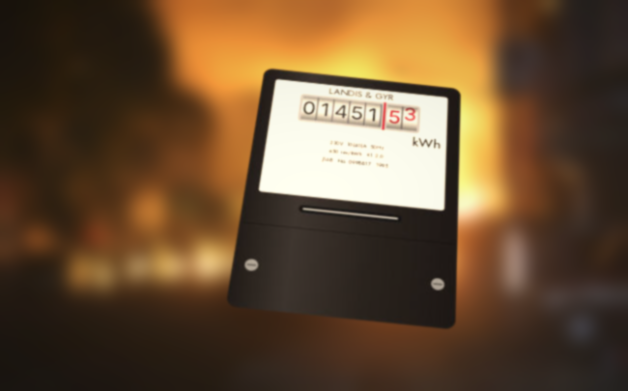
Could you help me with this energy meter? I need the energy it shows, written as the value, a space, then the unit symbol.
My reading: 1451.53 kWh
